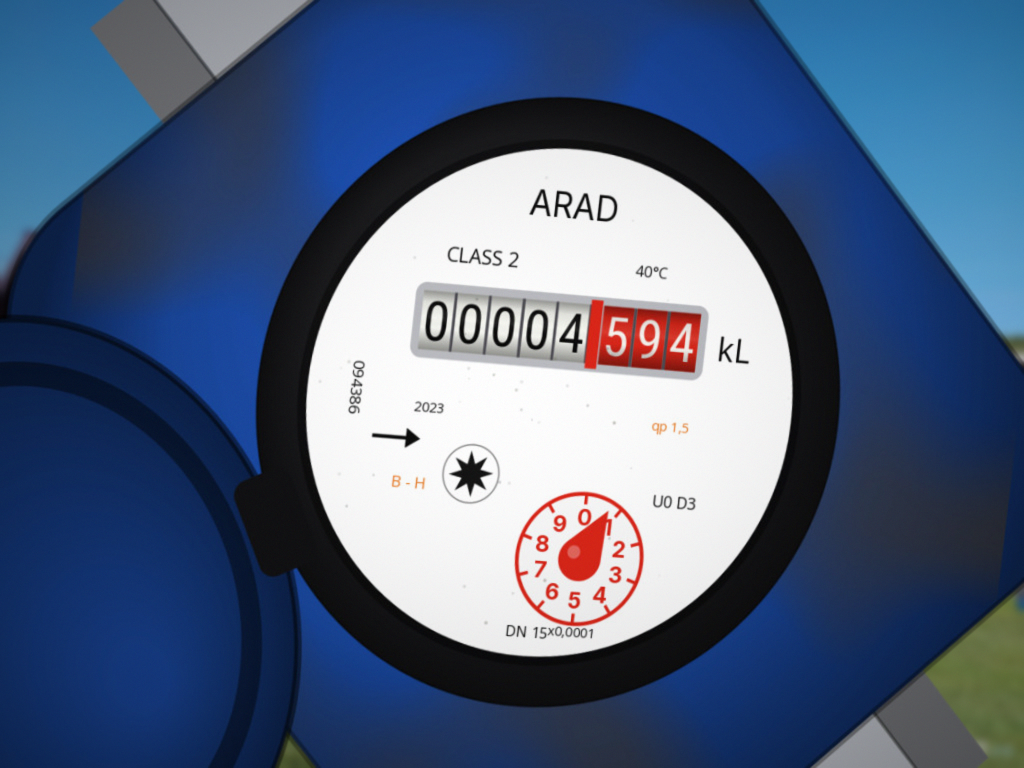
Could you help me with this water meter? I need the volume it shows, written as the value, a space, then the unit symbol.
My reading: 4.5940 kL
